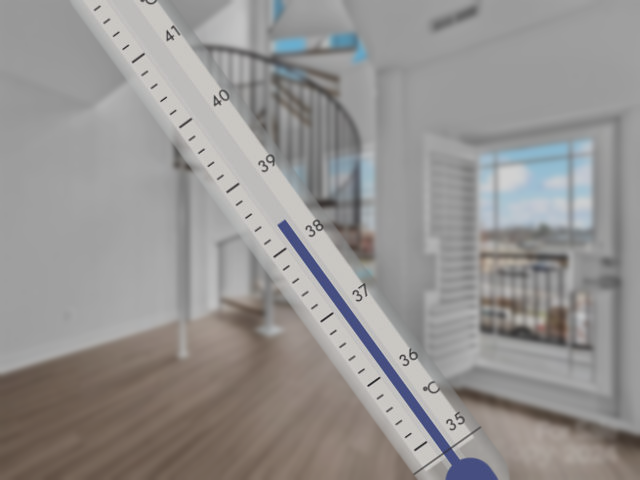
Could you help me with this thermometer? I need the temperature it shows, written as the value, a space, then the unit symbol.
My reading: 38.3 °C
